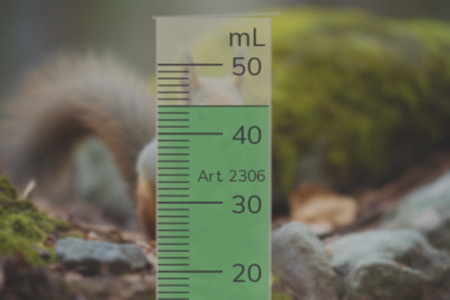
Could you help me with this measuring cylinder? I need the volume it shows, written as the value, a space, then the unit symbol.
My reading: 44 mL
